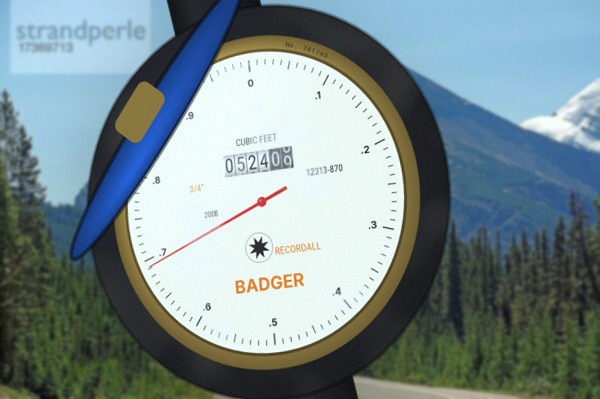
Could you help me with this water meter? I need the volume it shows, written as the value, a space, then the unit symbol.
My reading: 52408.69 ft³
